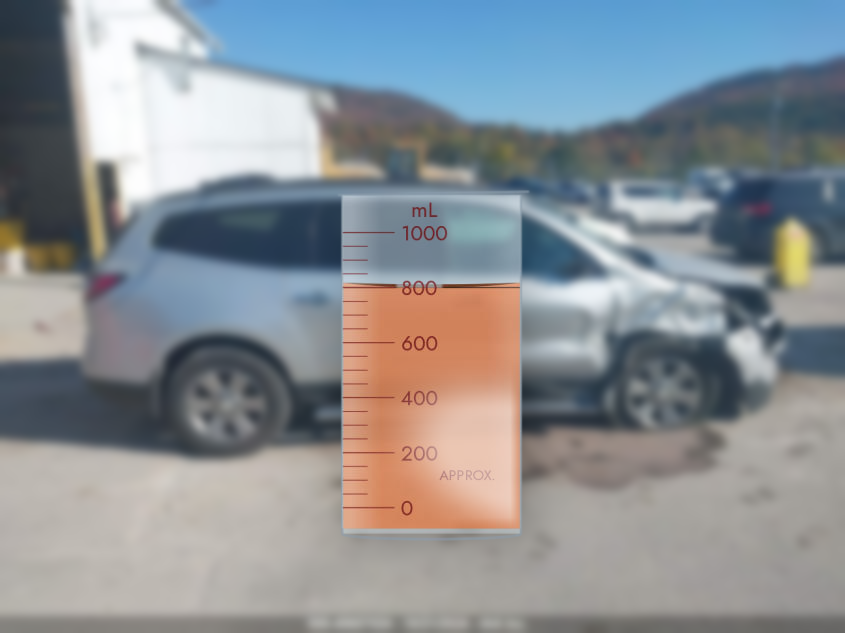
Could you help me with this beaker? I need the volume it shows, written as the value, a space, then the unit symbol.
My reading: 800 mL
